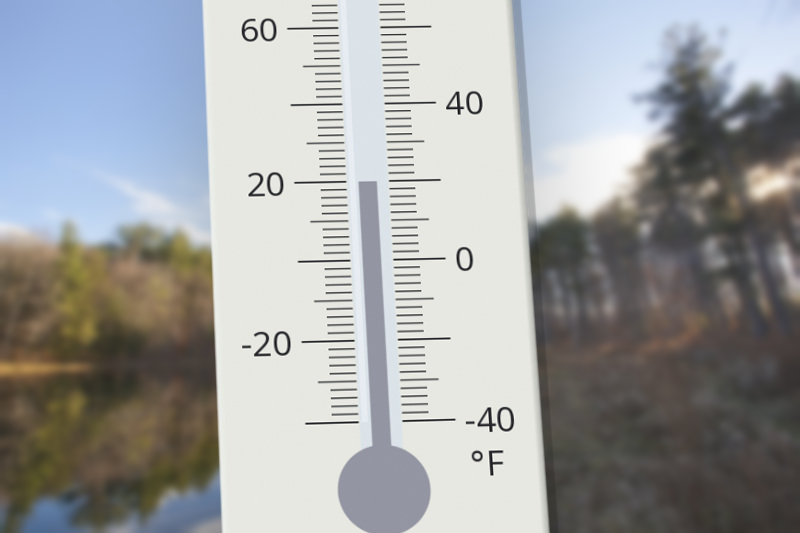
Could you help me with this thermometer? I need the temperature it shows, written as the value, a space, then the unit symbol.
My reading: 20 °F
